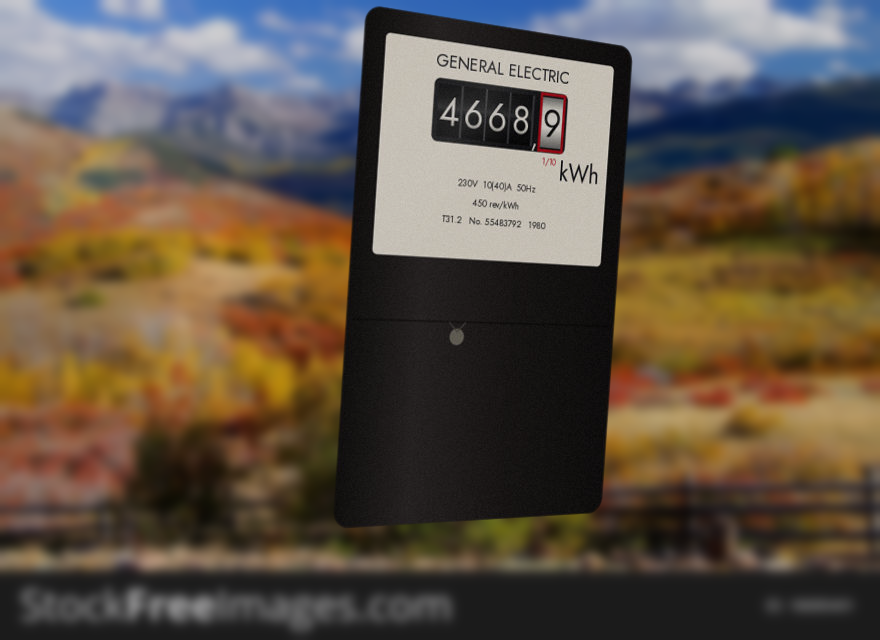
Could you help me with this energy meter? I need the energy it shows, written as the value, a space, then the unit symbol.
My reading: 4668.9 kWh
